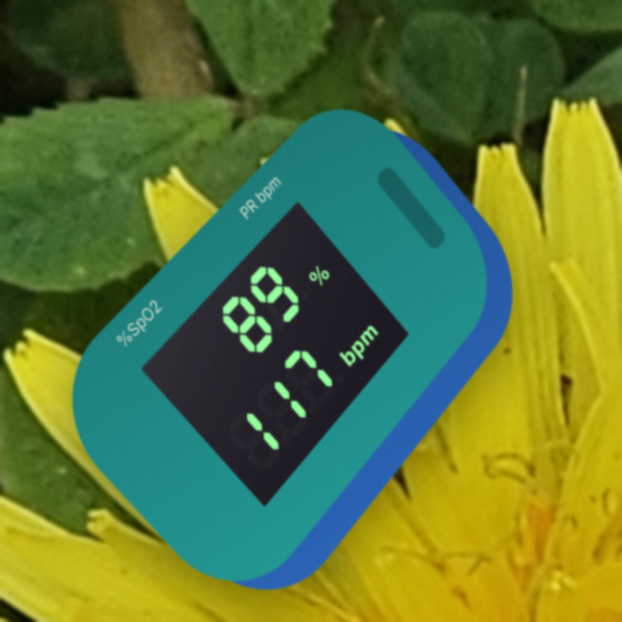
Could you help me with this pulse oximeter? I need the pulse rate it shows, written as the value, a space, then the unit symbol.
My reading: 117 bpm
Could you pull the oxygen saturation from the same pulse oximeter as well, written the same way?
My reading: 89 %
